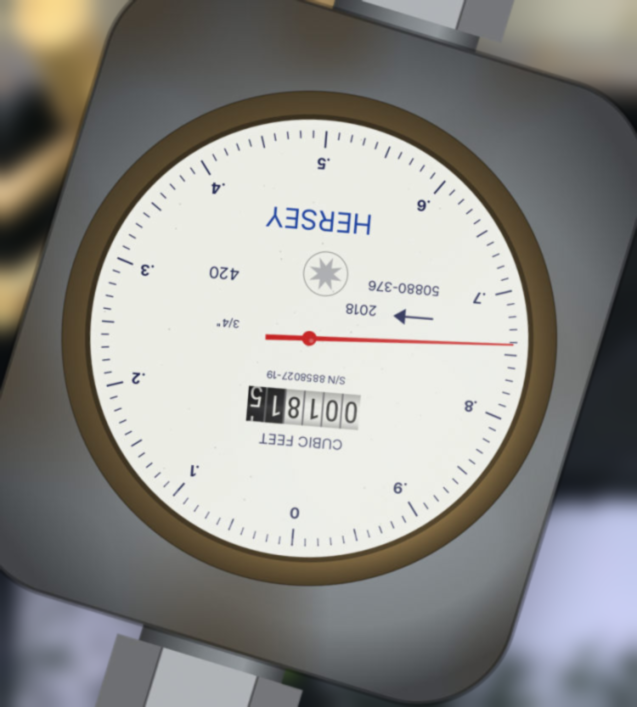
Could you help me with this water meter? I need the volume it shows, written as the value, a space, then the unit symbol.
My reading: 1814.74 ft³
